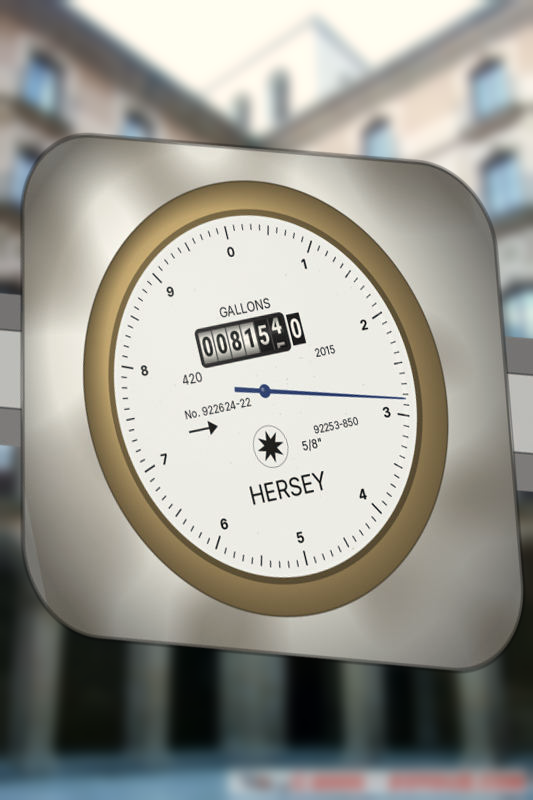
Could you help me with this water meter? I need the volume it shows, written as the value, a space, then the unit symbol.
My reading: 81542.8 gal
